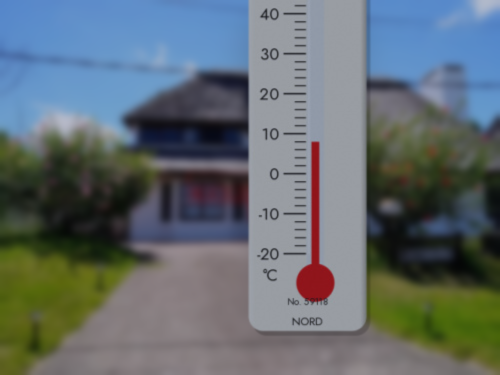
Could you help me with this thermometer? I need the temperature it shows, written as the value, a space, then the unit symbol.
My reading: 8 °C
